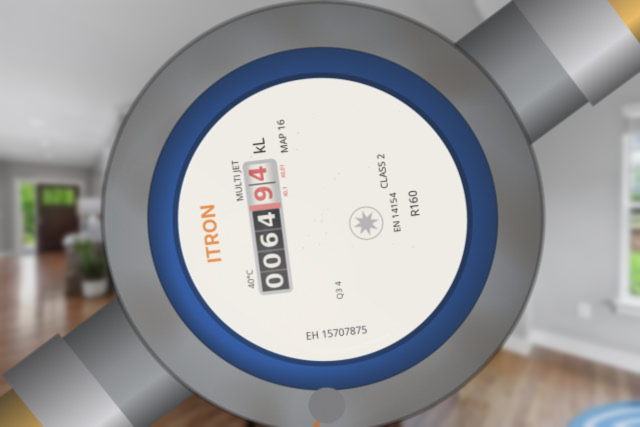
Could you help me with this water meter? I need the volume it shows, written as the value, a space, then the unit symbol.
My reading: 64.94 kL
